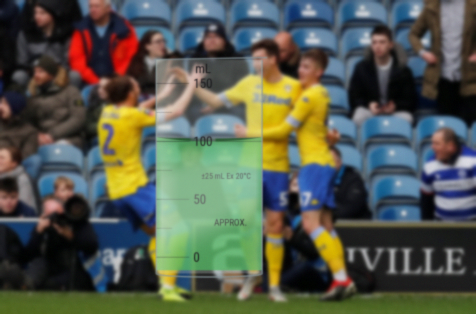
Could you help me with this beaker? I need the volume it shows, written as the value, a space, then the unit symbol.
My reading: 100 mL
